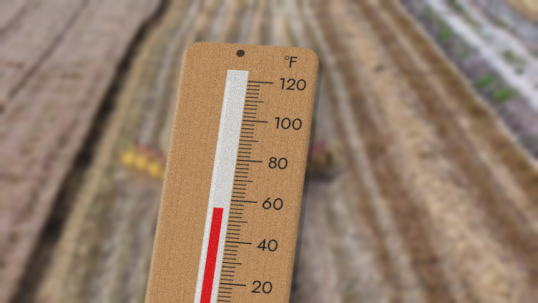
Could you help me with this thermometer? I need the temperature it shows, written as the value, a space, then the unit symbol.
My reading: 56 °F
